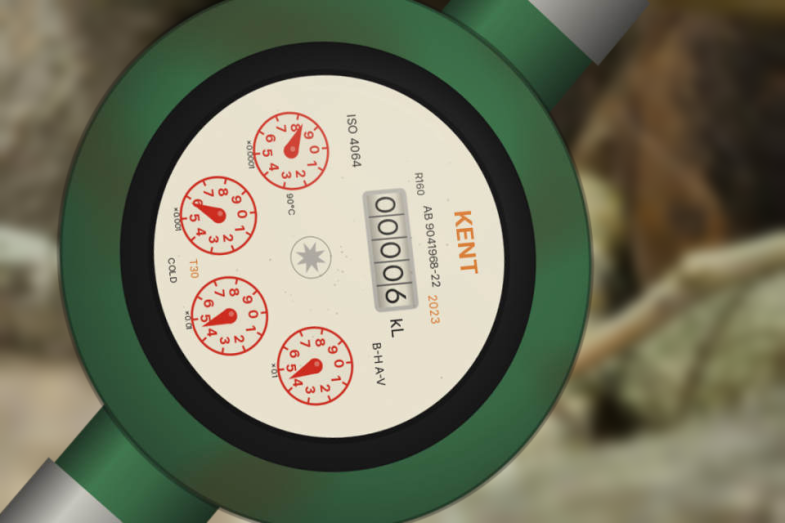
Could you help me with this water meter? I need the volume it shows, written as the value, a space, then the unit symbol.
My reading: 6.4458 kL
